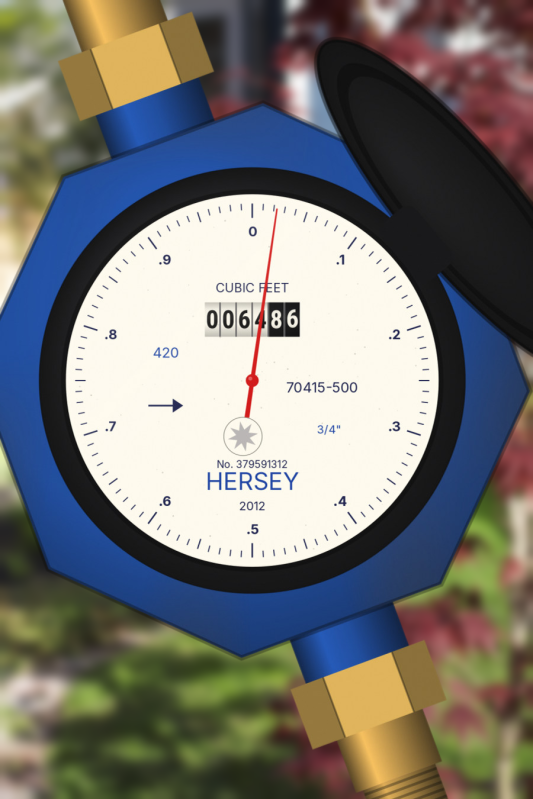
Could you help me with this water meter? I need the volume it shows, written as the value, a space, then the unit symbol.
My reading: 6486.02 ft³
